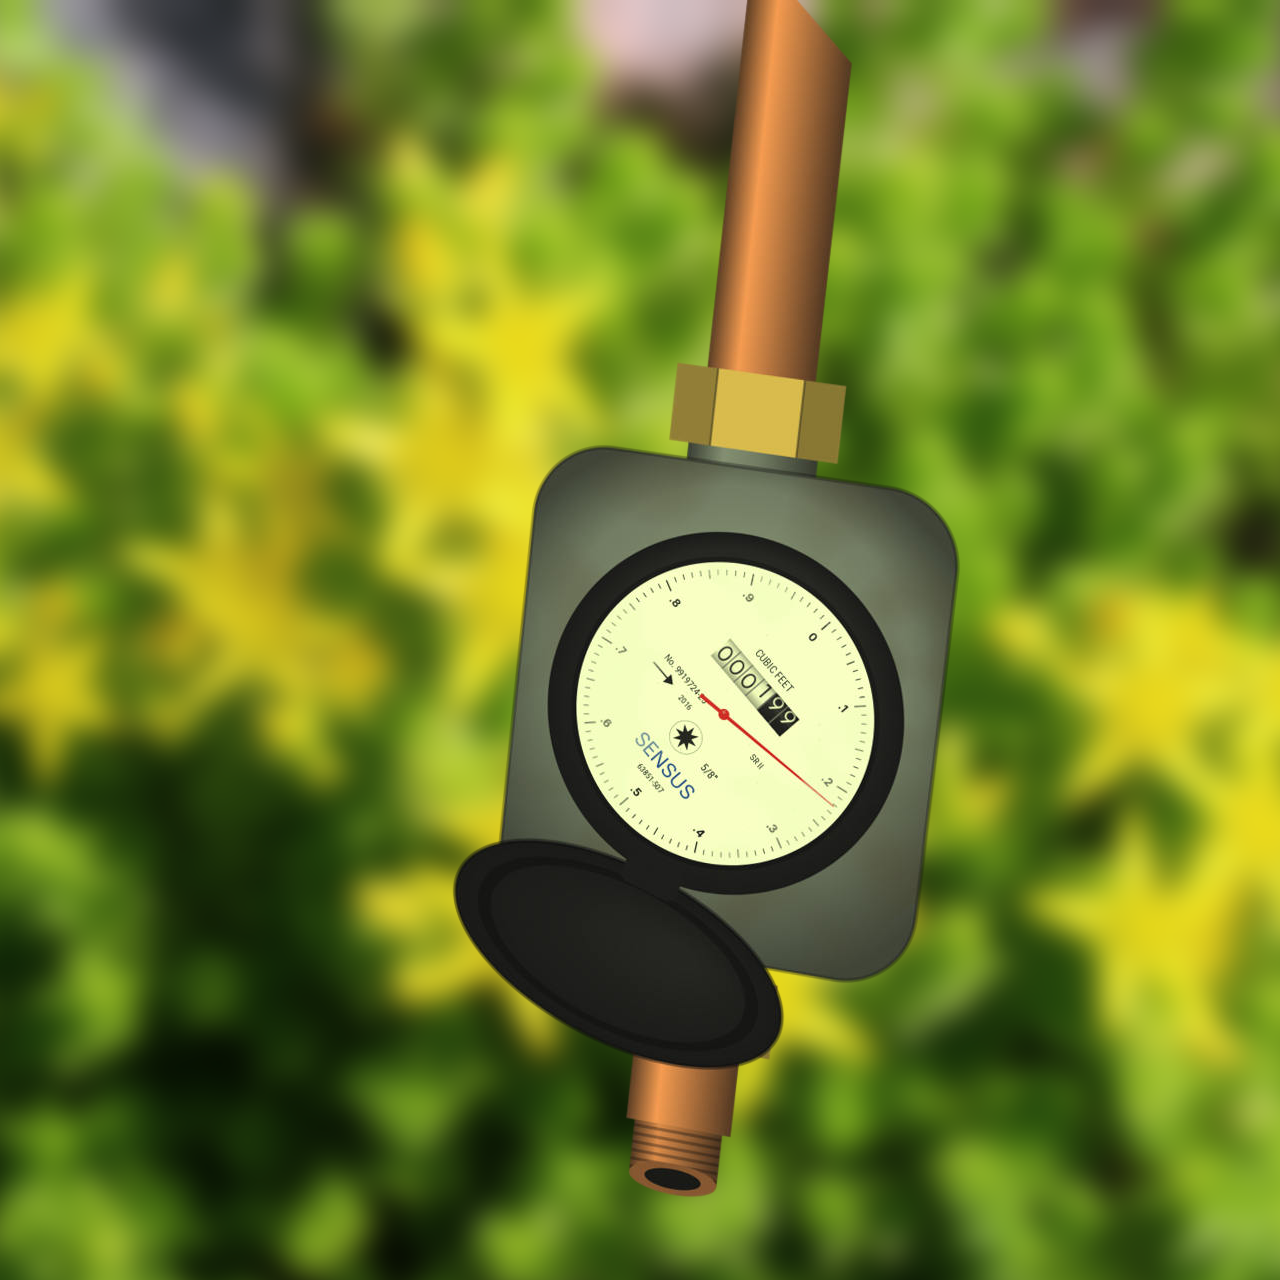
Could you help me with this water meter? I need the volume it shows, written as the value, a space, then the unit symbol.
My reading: 199.22 ft³
